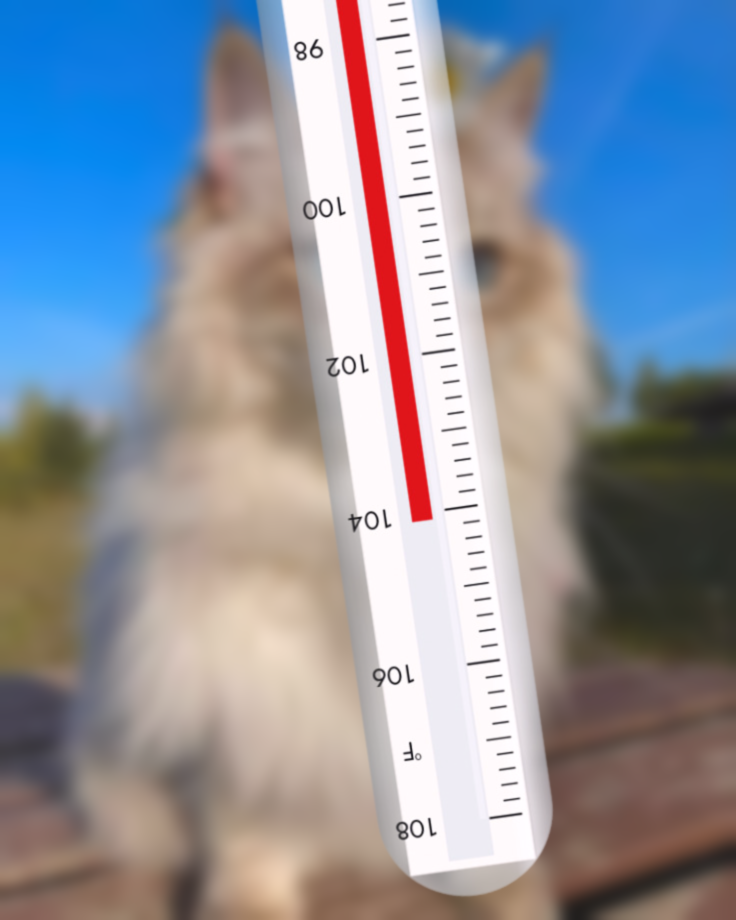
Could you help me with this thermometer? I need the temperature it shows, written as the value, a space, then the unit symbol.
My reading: 104.1 °F
